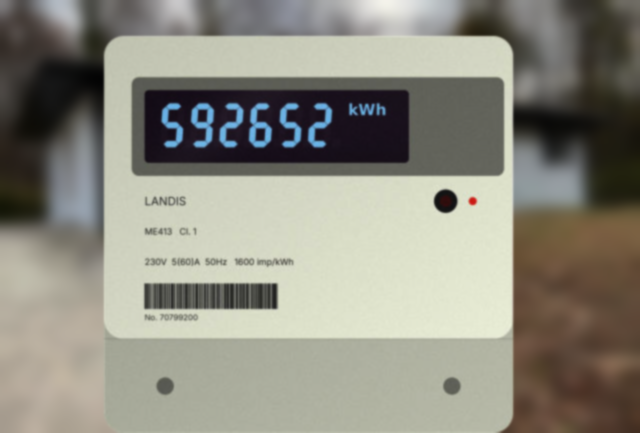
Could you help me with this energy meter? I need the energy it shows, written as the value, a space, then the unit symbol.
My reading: 592652 kWh
